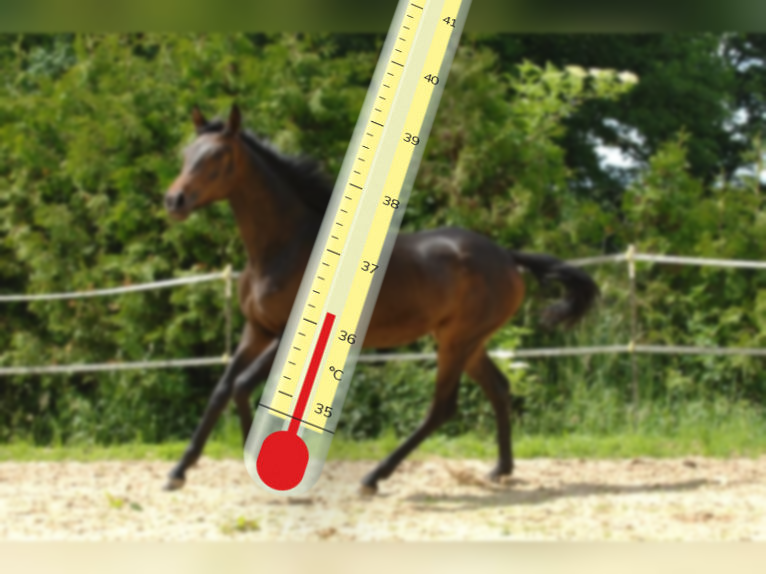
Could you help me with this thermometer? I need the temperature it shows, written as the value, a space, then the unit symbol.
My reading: 36.2 °C
